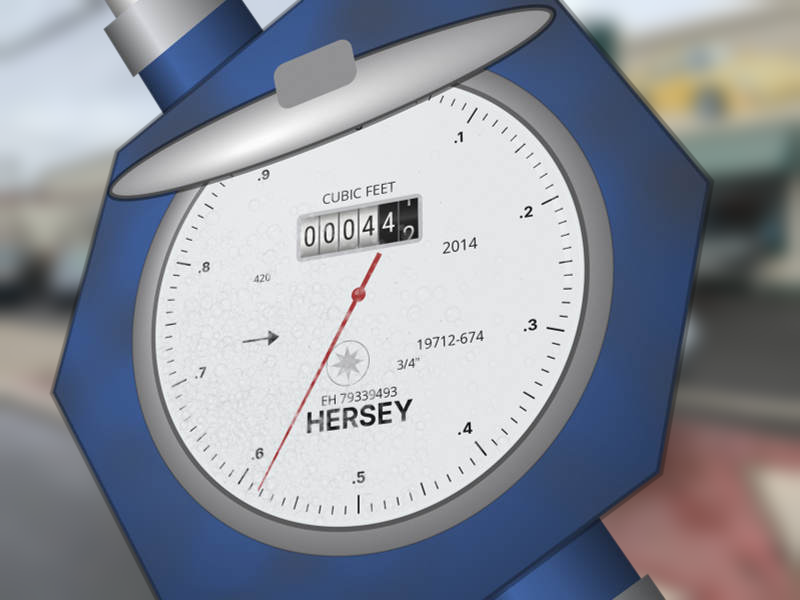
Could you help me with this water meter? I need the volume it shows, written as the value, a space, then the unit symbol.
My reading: 441.58 ft³
